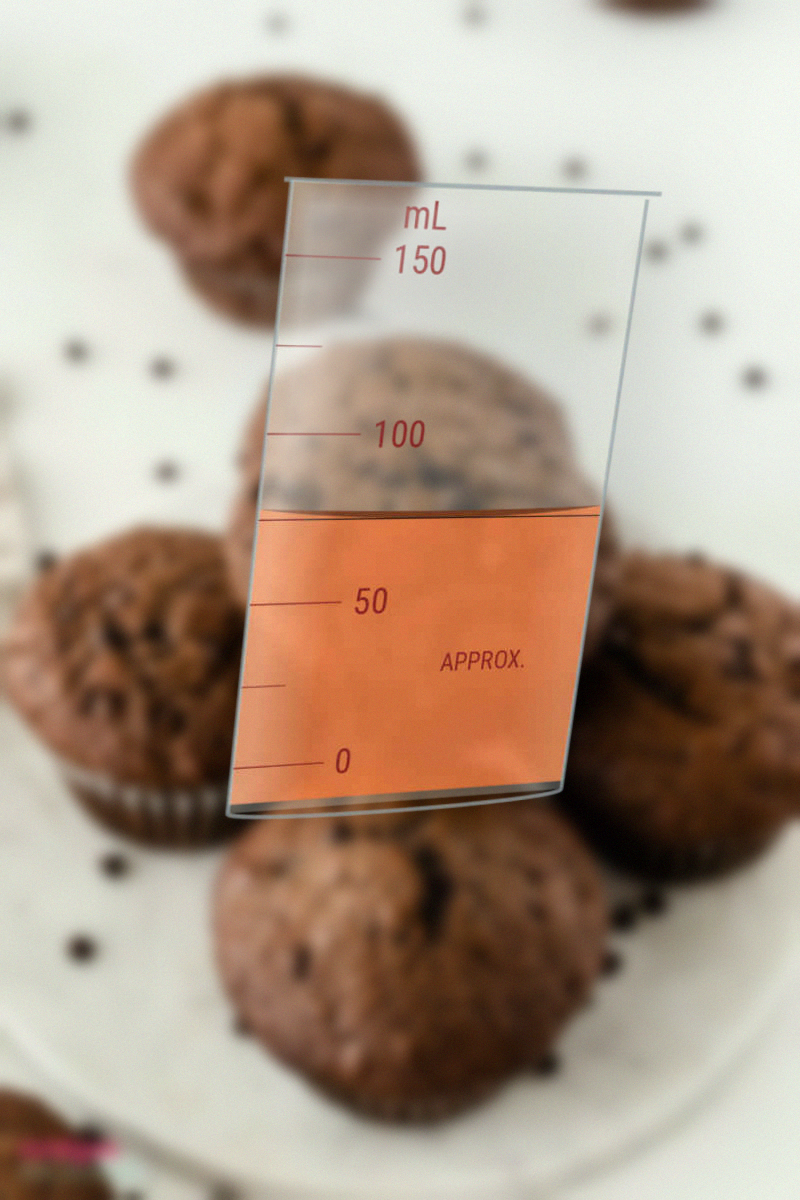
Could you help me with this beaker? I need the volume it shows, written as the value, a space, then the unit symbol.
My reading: 75 mL
